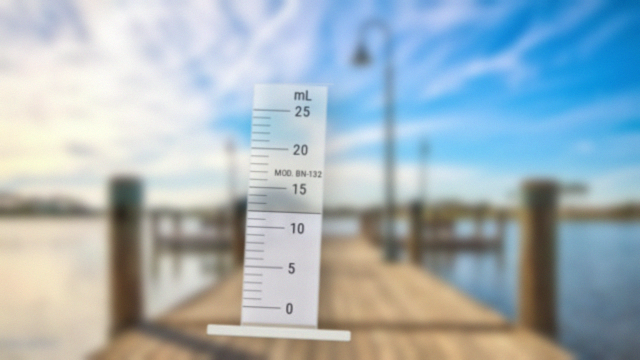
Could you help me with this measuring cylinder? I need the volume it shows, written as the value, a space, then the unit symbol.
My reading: 12 mL
